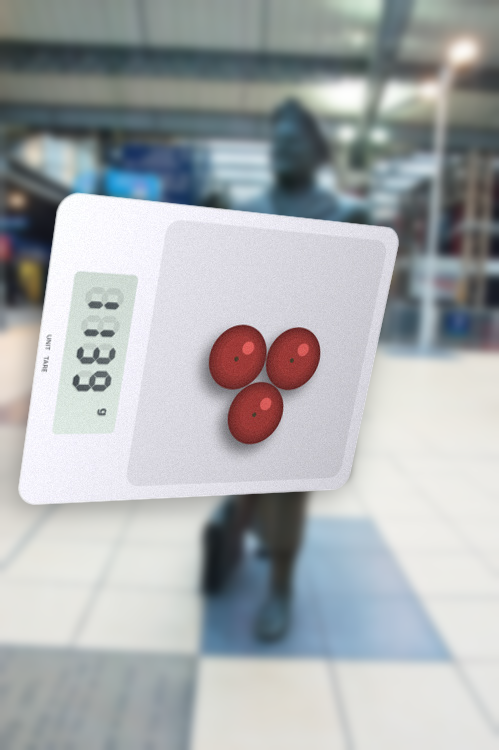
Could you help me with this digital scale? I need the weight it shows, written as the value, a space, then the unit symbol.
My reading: 1139 g
